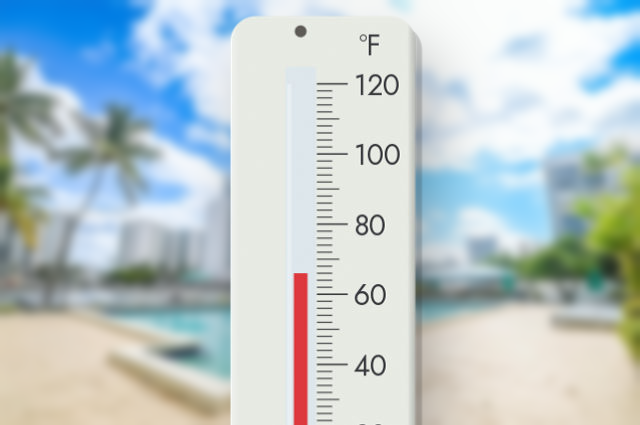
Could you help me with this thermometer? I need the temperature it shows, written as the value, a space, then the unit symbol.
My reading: 66 °F
